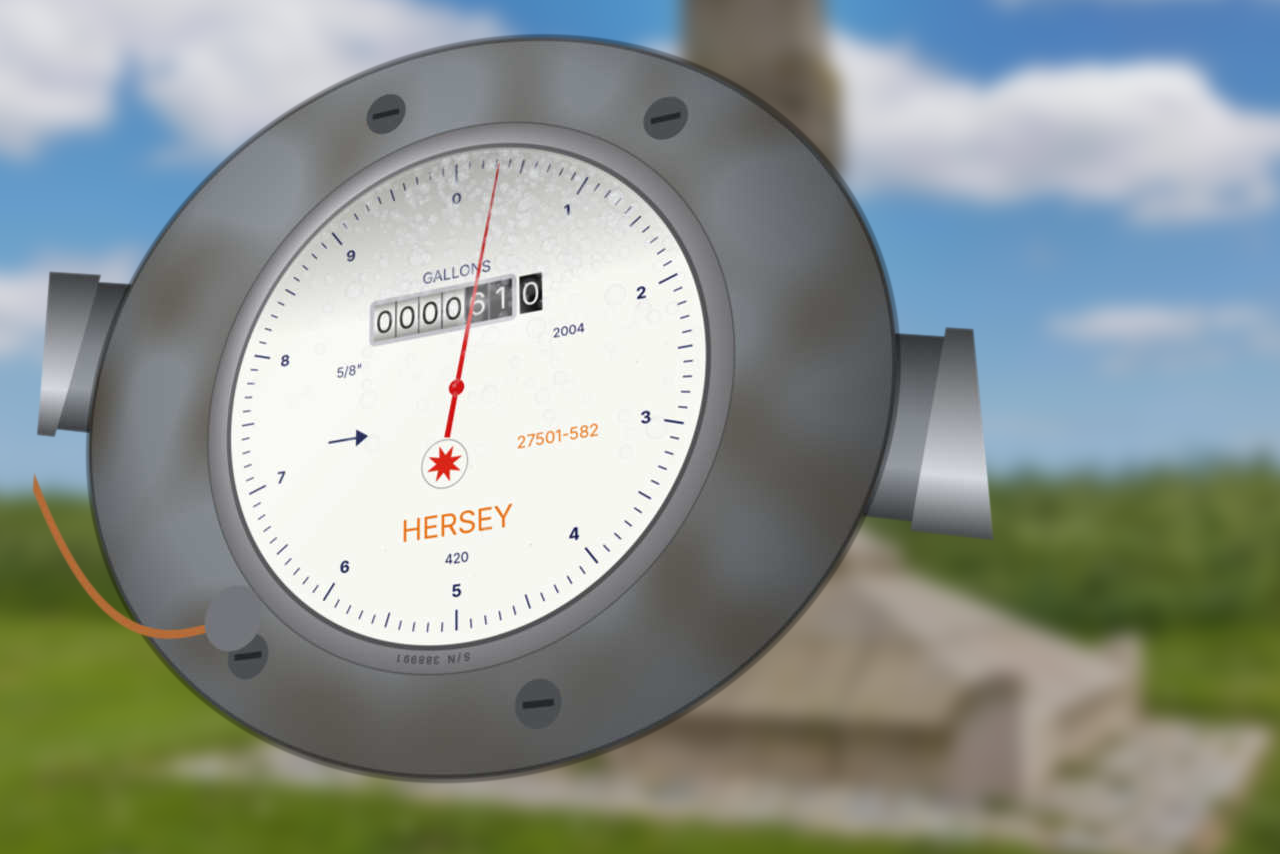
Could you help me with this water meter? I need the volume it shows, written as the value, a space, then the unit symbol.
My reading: 610.3 gal
